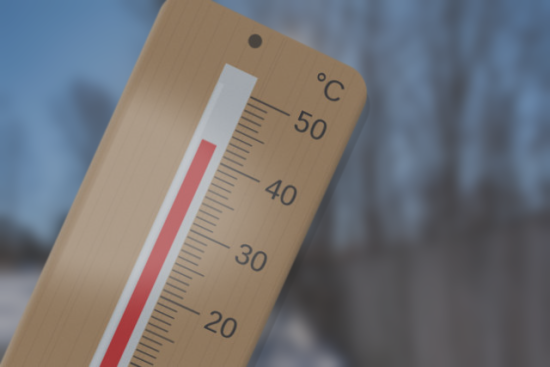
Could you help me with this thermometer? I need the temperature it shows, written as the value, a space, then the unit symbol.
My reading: 42 °C
